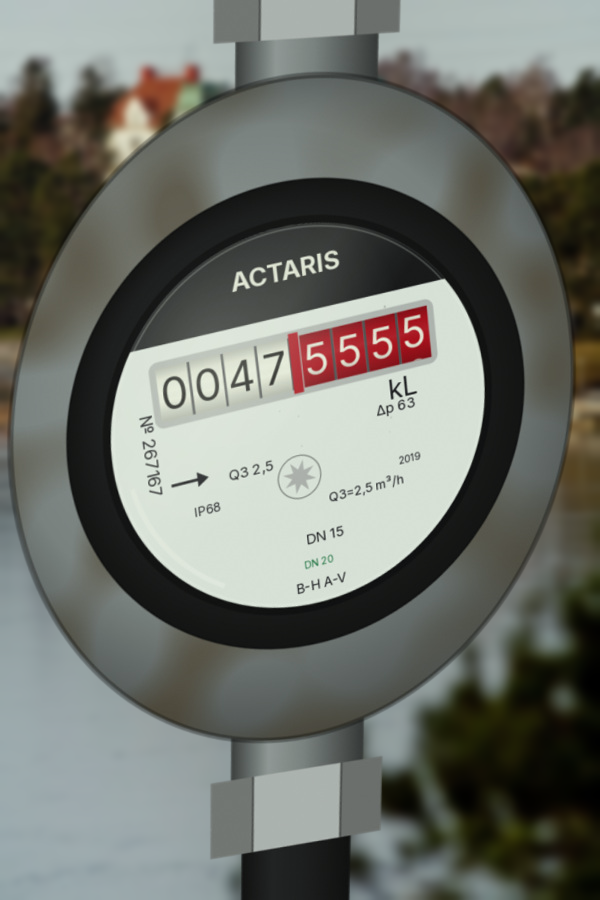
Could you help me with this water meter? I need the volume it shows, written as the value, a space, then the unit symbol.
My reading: 47.5555 kL
